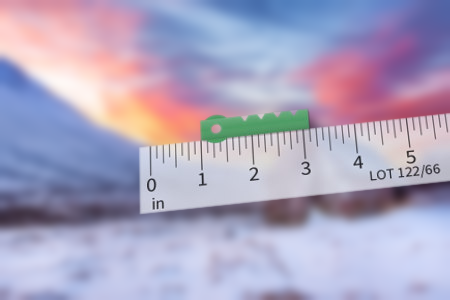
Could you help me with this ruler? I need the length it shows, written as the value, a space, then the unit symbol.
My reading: 2.125 in
